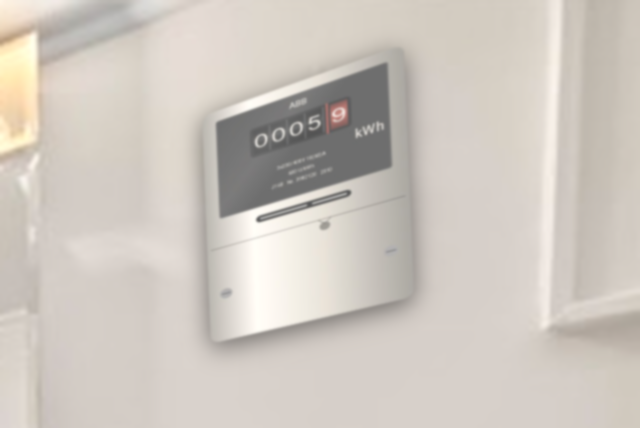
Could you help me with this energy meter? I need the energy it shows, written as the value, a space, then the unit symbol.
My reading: 5.9 kWh
